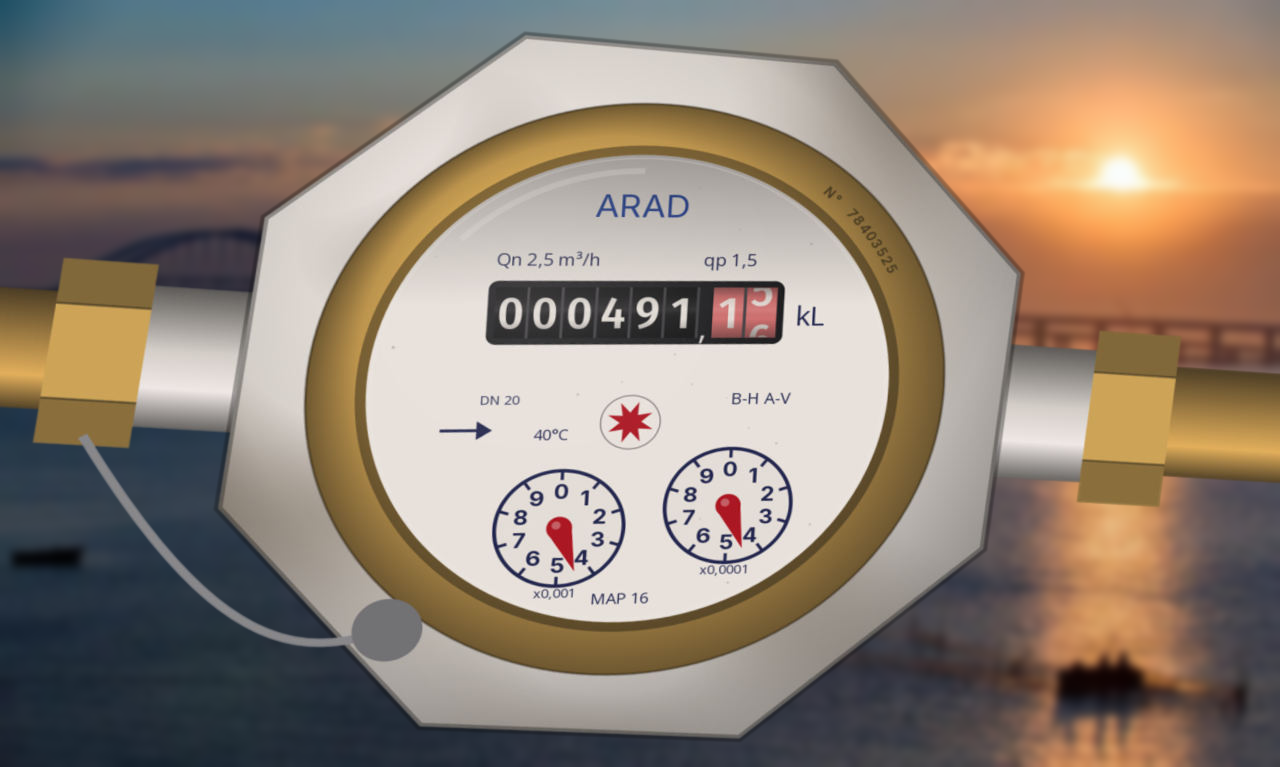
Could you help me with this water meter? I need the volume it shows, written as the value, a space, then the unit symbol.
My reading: 491.1544 kL
